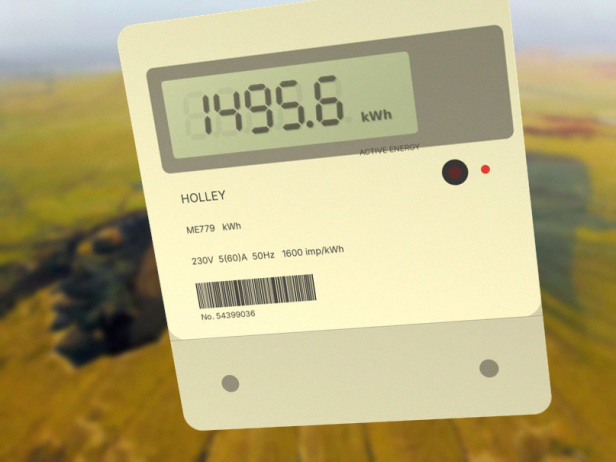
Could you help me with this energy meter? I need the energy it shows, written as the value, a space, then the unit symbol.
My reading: 1495.6 kWh
